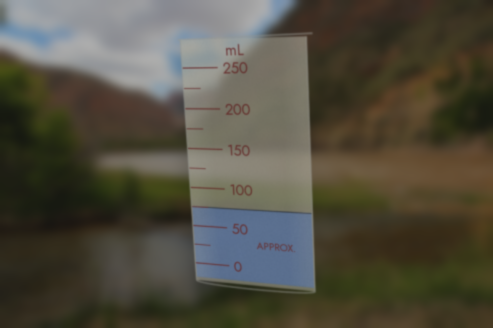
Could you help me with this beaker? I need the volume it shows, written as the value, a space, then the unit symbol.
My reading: 75 mL
